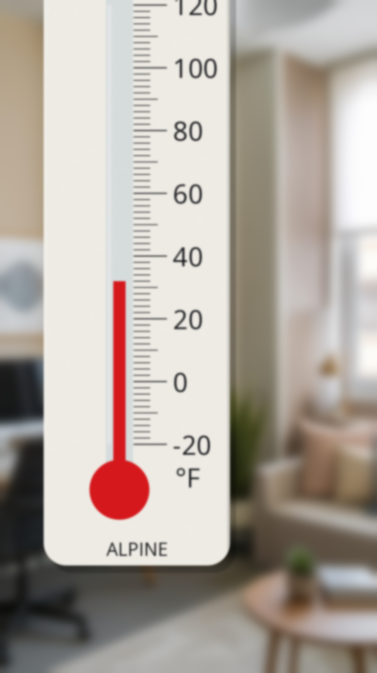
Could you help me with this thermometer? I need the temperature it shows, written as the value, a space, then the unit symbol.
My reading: 32 °F
